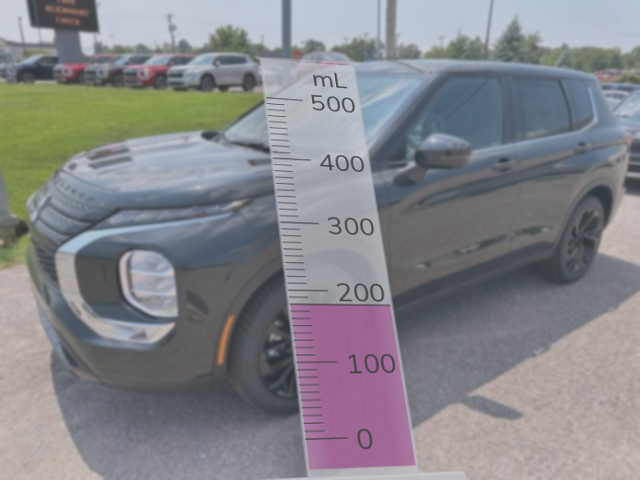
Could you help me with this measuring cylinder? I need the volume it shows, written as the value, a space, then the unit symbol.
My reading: 180 mL
